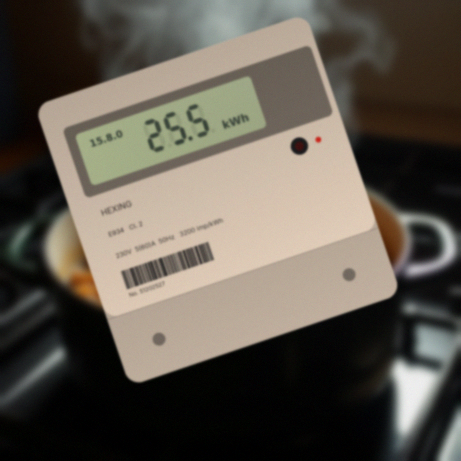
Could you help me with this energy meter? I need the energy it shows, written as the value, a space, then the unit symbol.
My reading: 25.5 kWh
